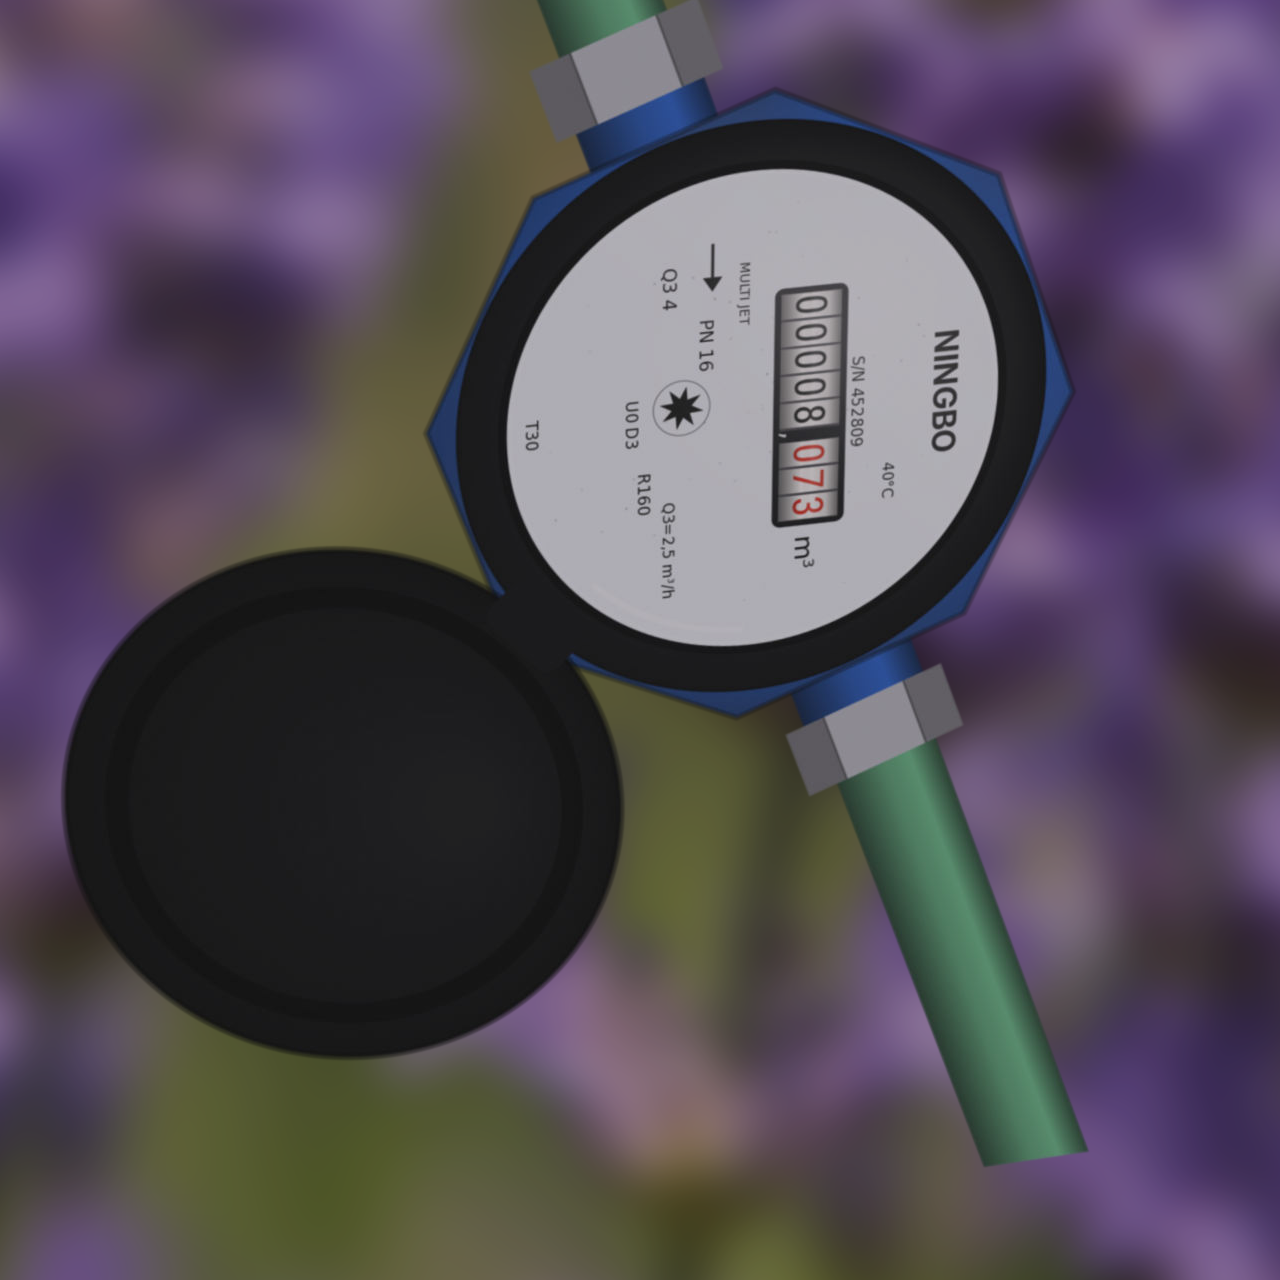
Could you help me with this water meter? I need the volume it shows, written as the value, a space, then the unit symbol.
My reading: 8.073 m³
